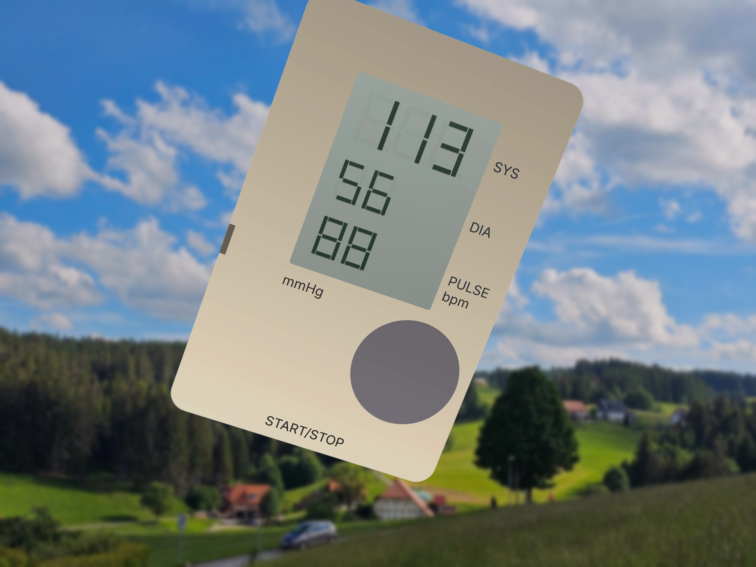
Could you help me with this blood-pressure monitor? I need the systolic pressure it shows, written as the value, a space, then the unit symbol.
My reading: 113 mmHg
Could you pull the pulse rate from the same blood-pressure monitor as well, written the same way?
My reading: 88 bpm
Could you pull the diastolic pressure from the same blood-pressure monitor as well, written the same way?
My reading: 56 mmHg
